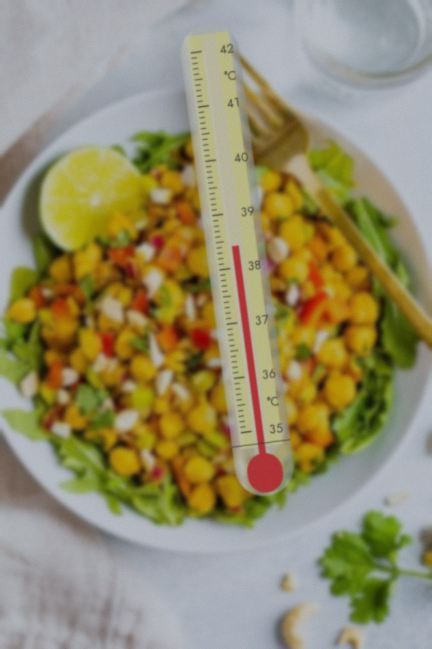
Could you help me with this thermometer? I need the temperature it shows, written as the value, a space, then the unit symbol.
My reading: 38.4 °C
